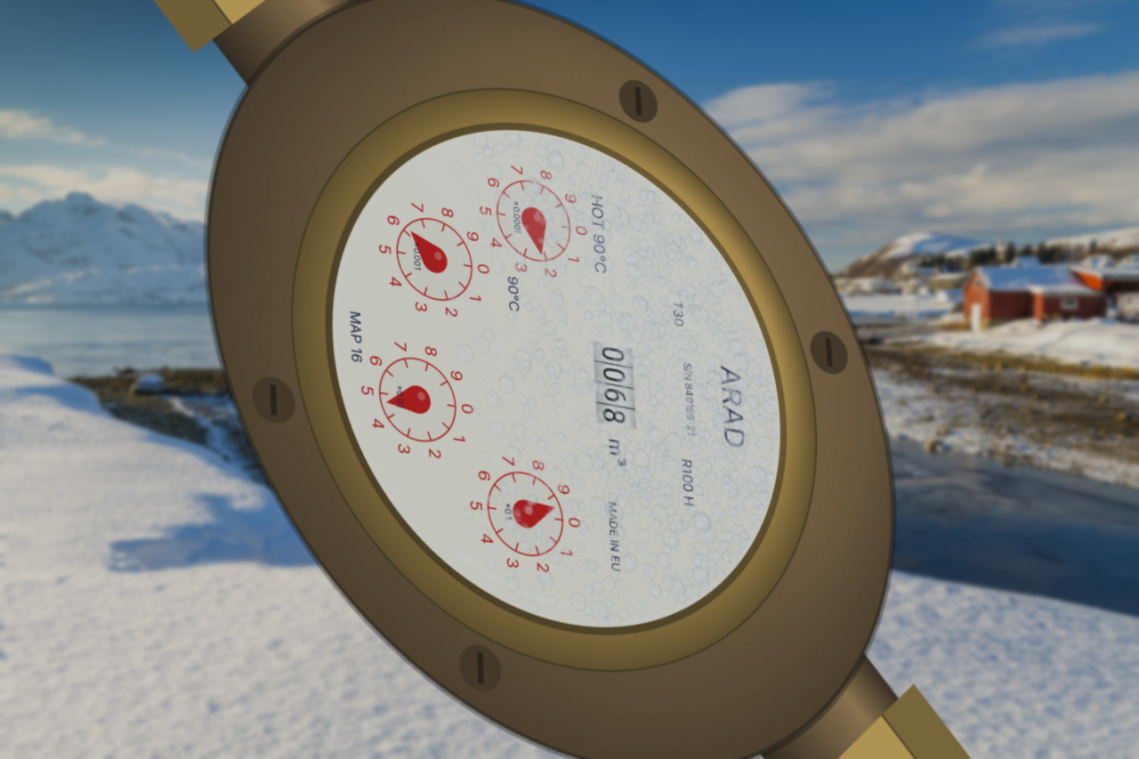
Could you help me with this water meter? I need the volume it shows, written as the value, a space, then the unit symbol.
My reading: 67.9462 m³
